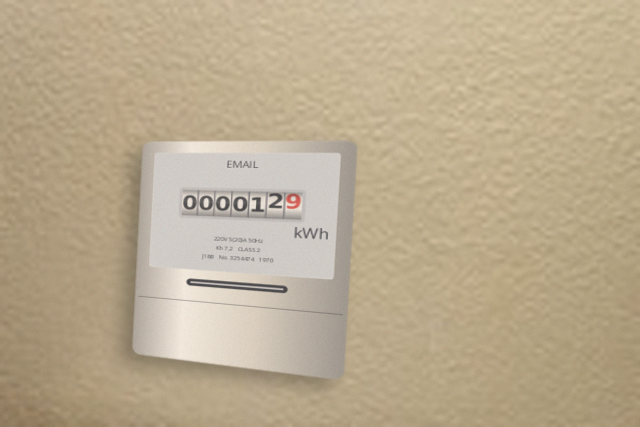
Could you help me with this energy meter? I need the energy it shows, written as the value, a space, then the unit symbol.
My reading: 12.9 kWh
